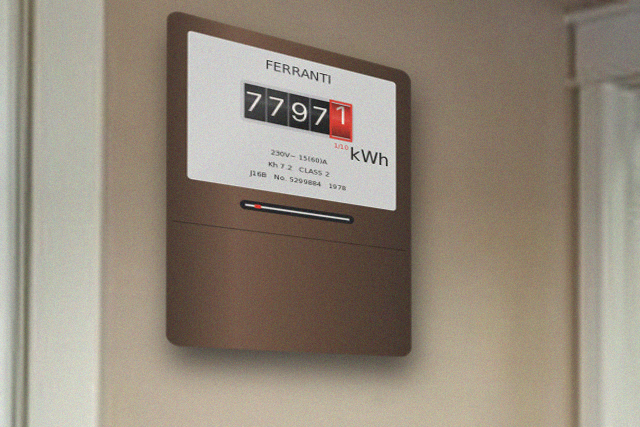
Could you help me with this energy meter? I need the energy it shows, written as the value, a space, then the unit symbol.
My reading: 7797.1 kWh
